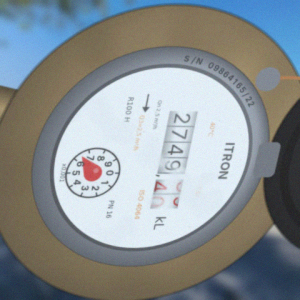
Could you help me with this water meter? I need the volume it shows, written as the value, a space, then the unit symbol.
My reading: 2749.396 kL
